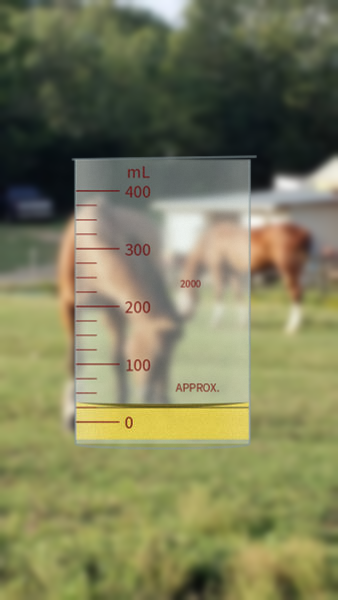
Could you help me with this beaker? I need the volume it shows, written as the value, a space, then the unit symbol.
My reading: 25 mL
